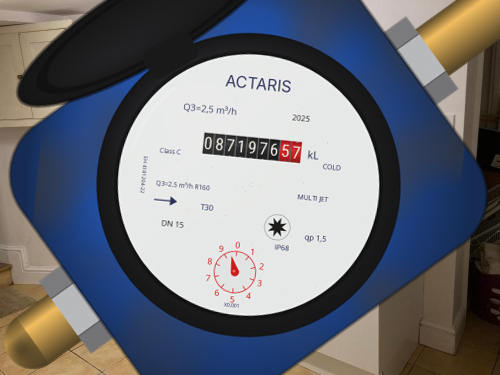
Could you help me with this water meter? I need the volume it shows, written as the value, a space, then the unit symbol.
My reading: 871976.569 kL
